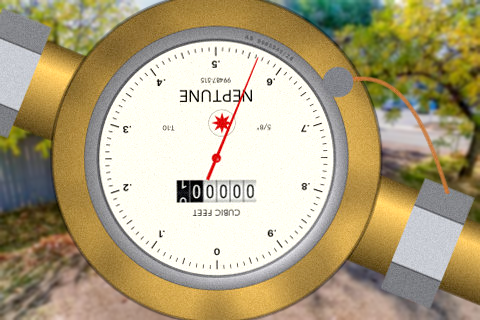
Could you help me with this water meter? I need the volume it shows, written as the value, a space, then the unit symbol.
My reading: 0.56 ft³
